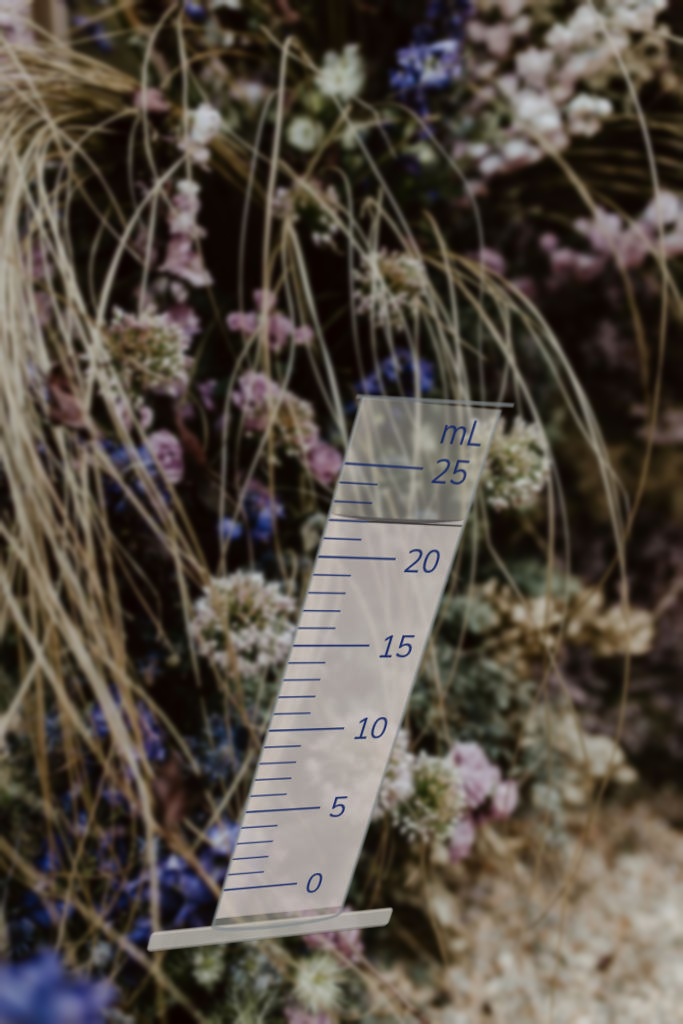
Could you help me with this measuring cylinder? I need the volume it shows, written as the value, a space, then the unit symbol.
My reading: 22 mL
